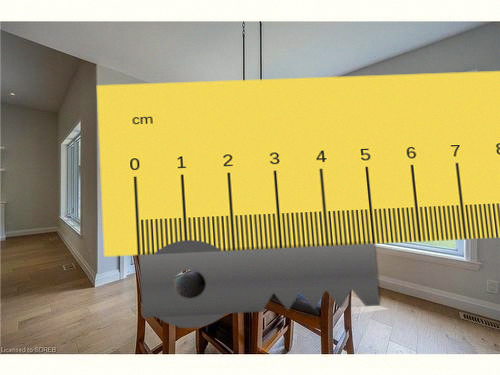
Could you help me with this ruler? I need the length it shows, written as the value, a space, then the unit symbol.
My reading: 5 cm
